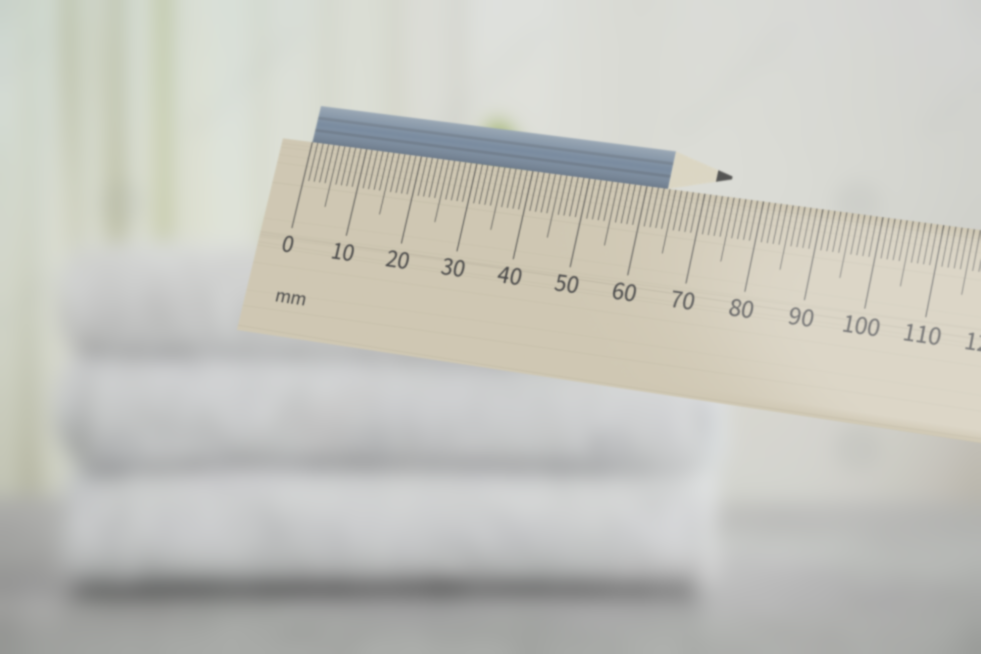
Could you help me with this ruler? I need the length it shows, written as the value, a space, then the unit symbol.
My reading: 74 mm
